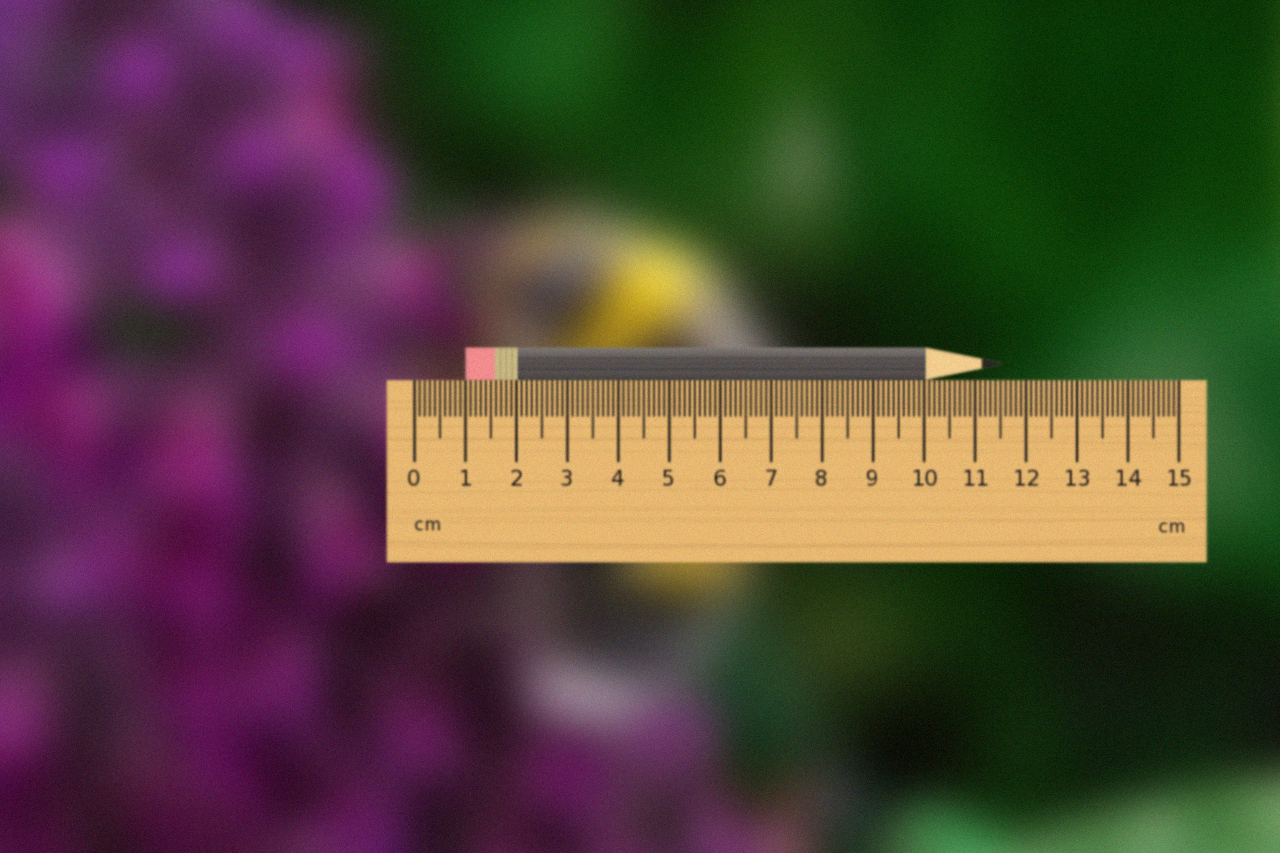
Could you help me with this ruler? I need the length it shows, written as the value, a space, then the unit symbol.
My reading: 10.5 cm
